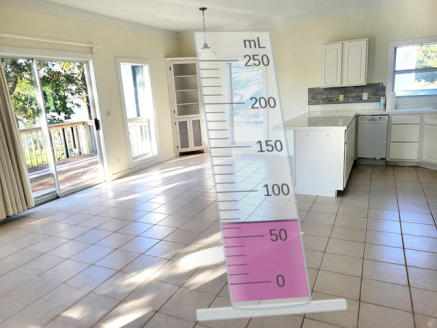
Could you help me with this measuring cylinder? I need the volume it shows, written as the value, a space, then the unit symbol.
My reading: 65 mL
